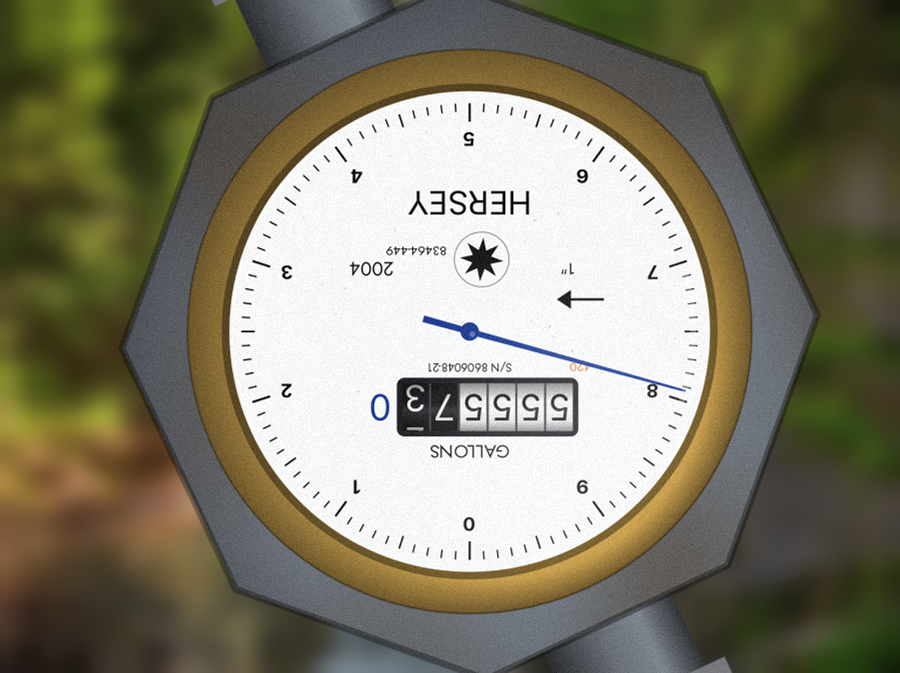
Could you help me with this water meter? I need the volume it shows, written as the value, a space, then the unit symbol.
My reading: 5555727.9 gal
